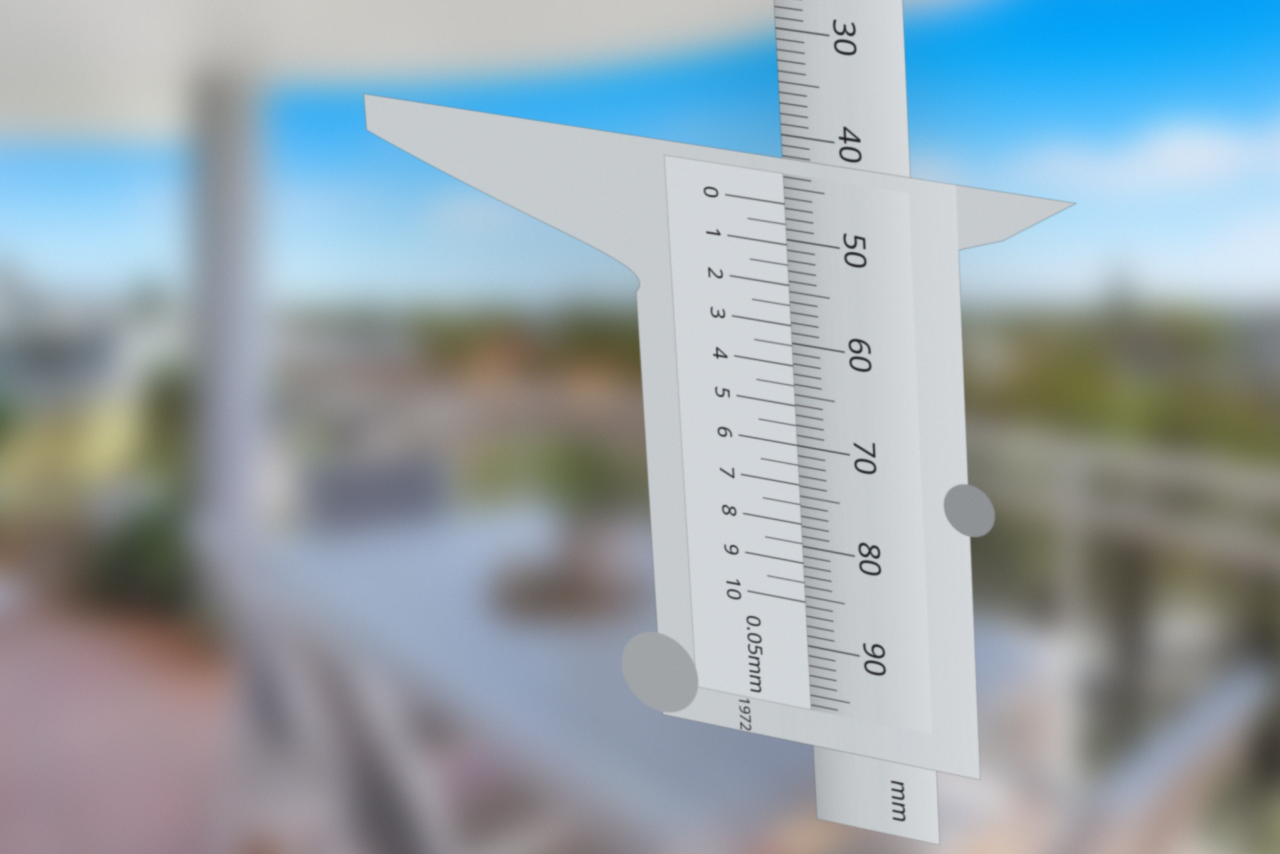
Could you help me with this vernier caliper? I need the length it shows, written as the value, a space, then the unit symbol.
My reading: 46.6 mm
